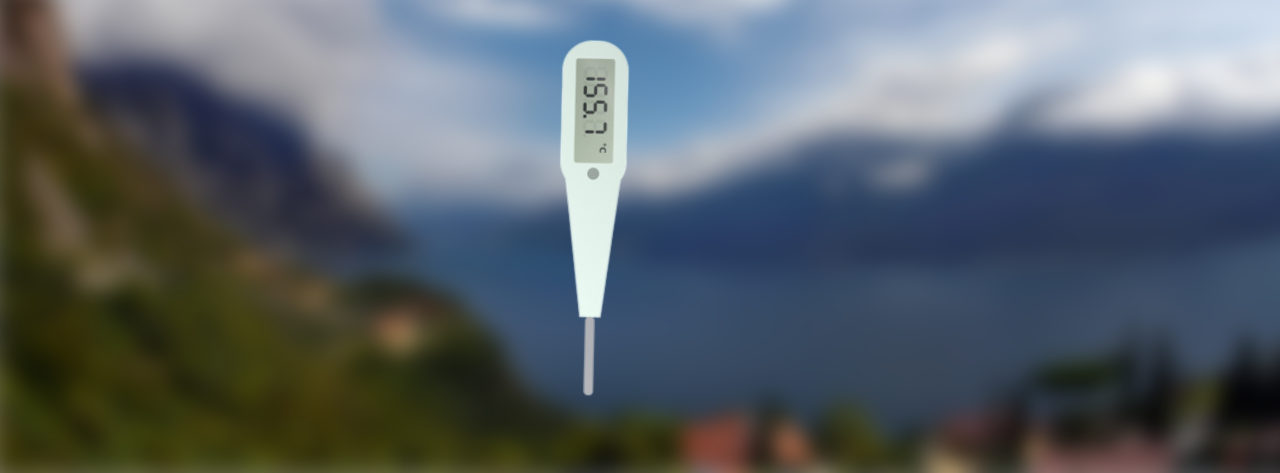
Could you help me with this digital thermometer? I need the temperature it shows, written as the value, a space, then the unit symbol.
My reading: 155.7 °C
